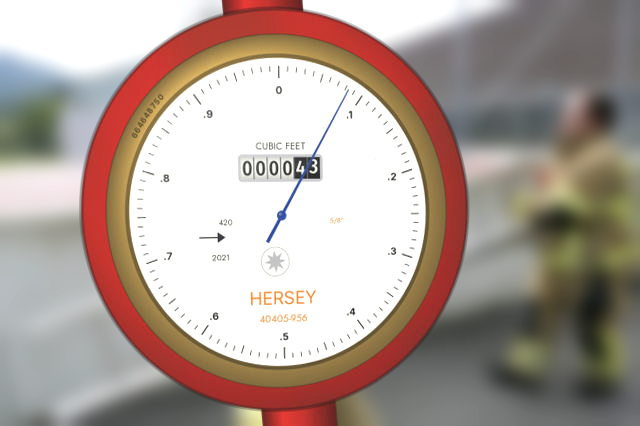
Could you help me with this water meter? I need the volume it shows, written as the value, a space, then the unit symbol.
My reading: 43.08 ft³
